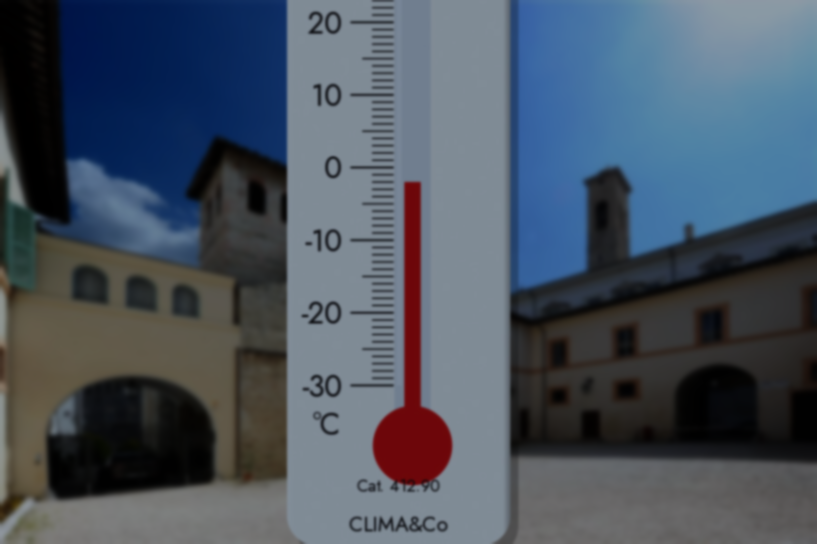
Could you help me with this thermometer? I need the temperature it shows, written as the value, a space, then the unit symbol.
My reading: -2 °C
